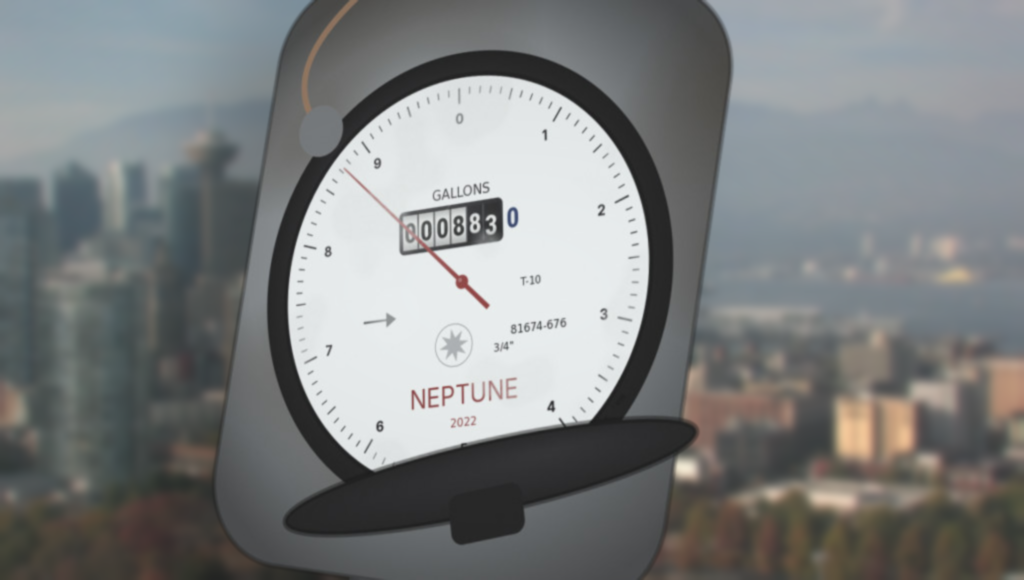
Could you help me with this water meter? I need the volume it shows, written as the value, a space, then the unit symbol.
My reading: 8828.7 gal
